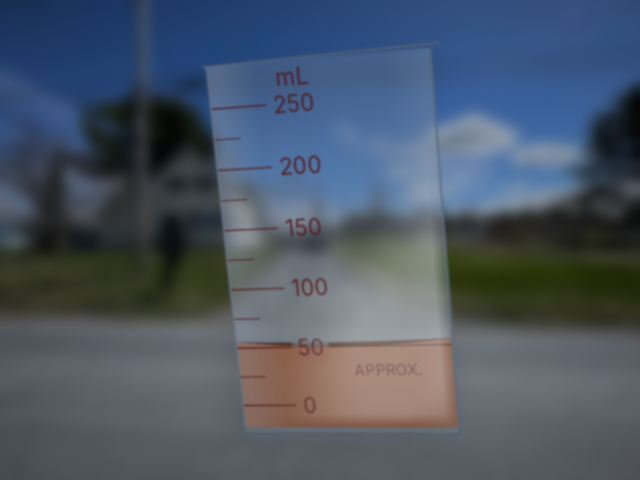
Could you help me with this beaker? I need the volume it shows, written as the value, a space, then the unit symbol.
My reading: 50 mL
